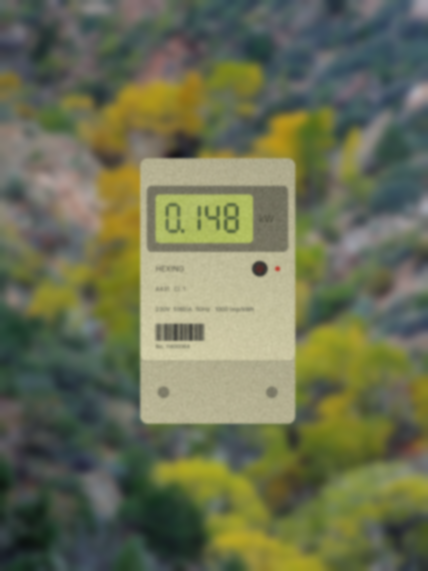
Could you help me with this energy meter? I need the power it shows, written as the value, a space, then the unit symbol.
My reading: 0.148 kW
